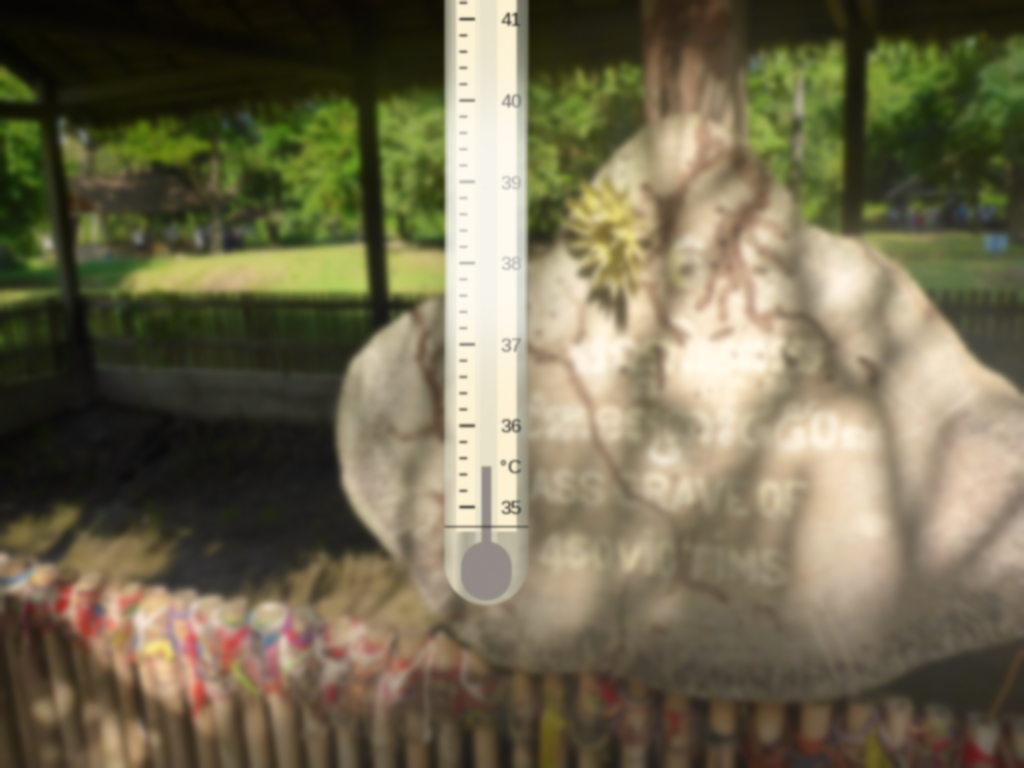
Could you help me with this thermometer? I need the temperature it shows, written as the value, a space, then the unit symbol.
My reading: 35.5 °C
